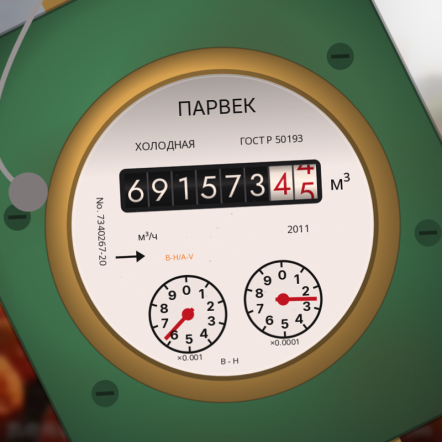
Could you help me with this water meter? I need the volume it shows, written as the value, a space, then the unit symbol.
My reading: 691573.4462 m³
